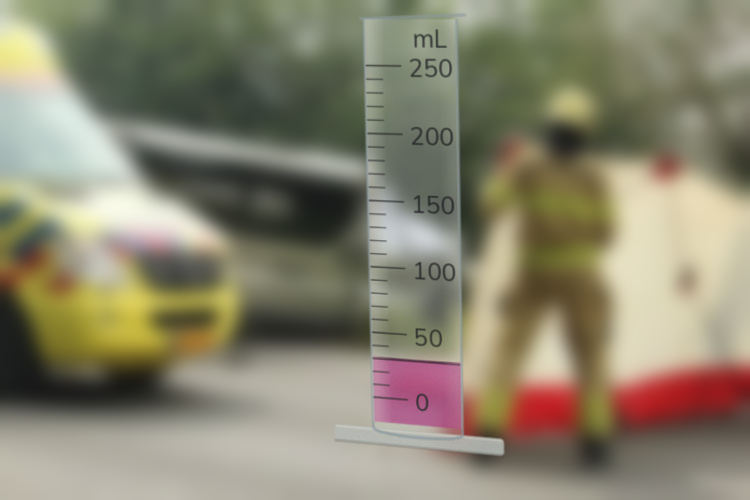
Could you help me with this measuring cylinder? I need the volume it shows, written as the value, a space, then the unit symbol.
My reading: 30 mL
